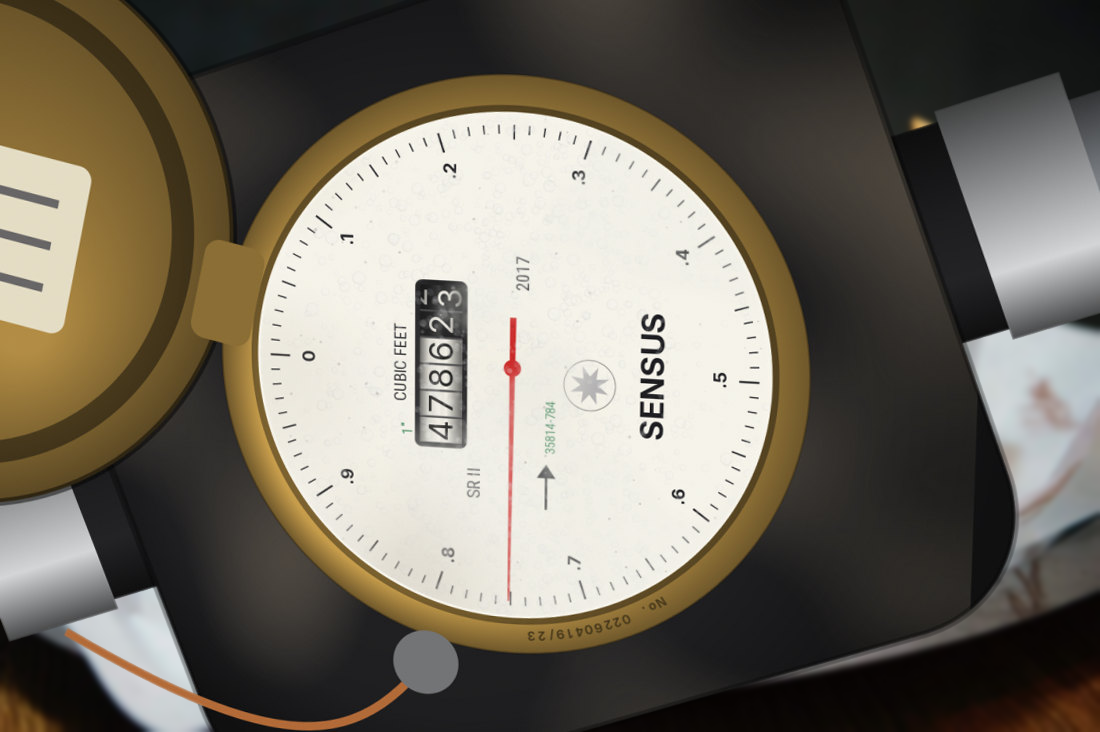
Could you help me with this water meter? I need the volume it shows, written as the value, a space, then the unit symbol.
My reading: 478622.75 ft³
